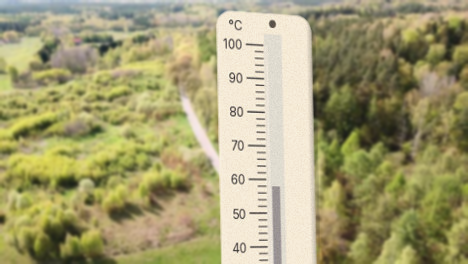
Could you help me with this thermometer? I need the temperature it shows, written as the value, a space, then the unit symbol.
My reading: 58 °C
